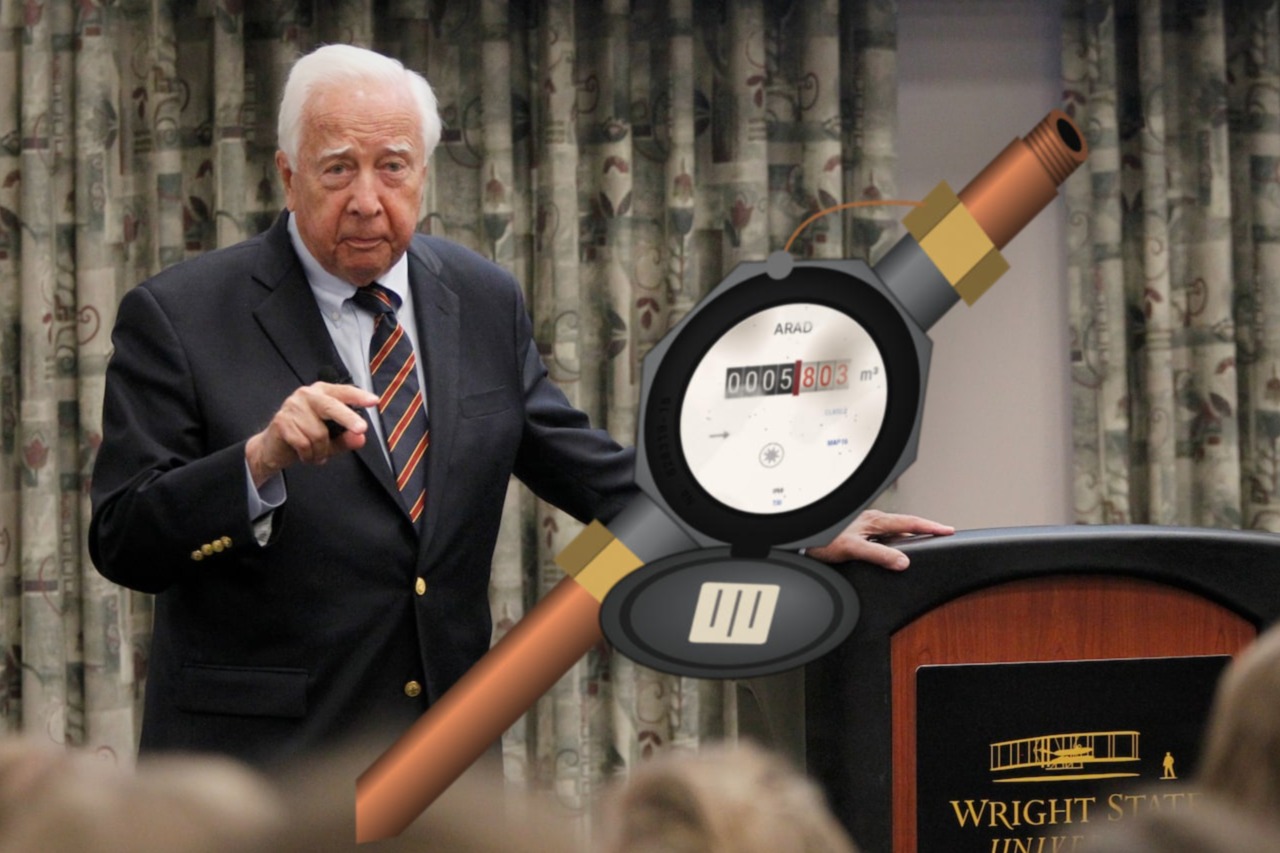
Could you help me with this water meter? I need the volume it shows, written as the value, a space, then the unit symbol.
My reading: 5.803 m³
